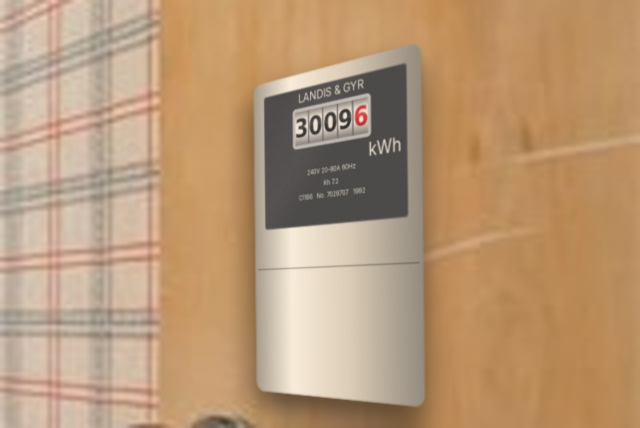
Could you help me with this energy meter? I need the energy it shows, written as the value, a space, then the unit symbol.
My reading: 3009.6 kWh
